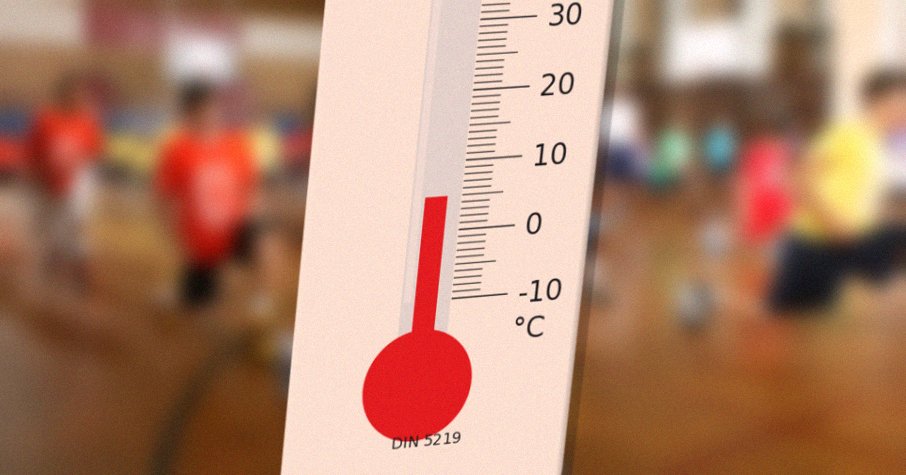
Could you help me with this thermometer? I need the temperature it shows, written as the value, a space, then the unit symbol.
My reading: 5 °C
